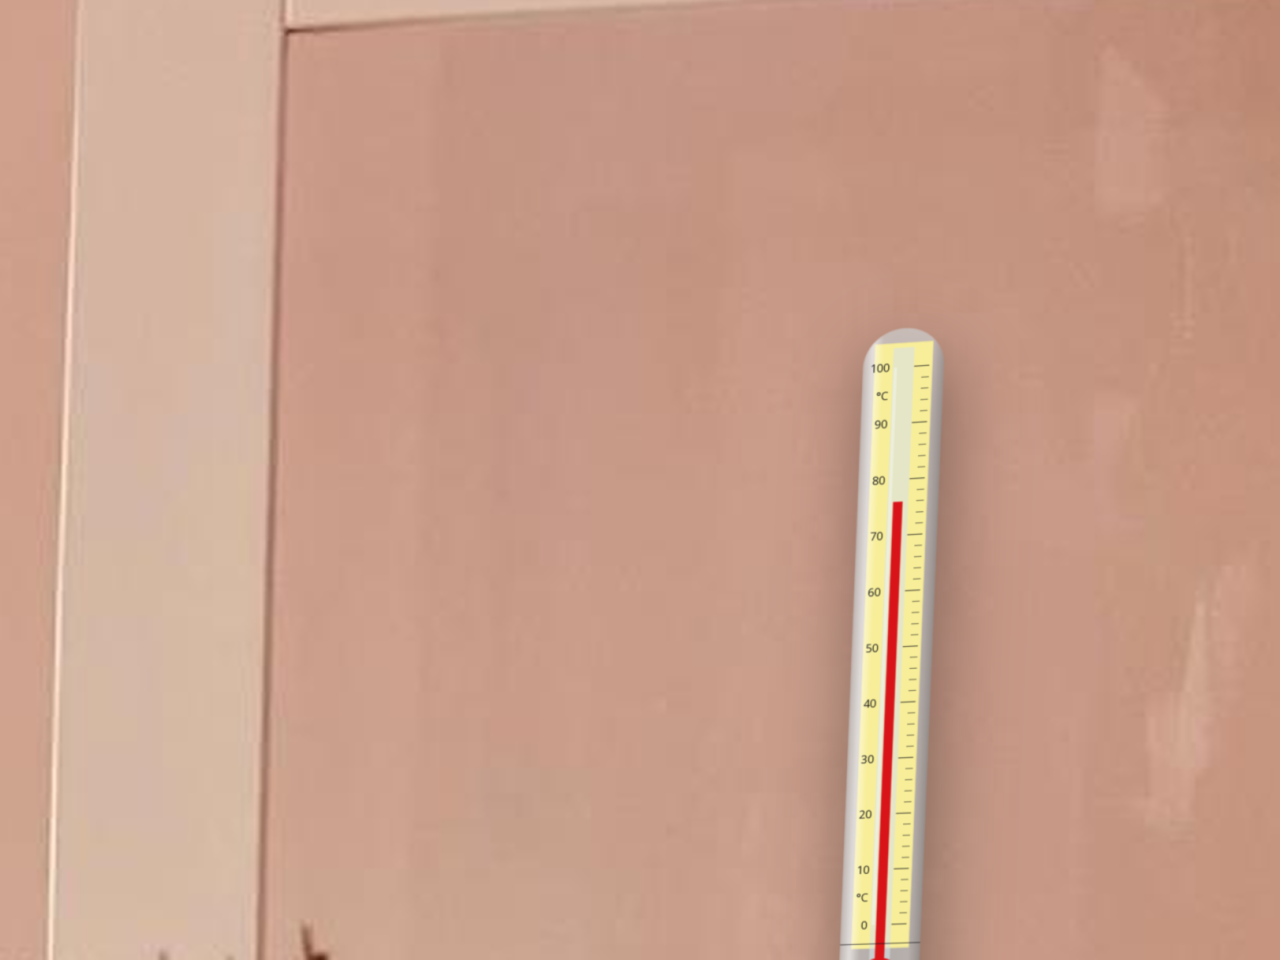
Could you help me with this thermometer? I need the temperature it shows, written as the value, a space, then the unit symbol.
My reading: 76 °C
